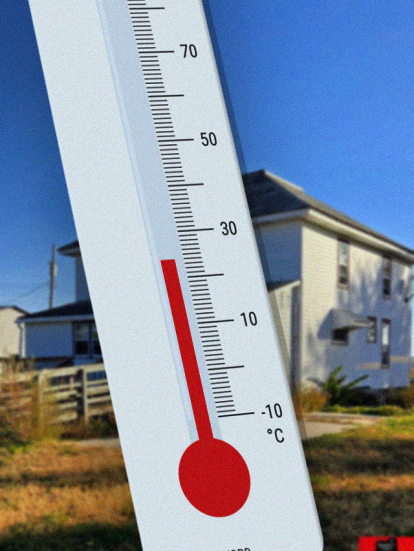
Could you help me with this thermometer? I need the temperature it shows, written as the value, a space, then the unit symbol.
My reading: 24 °C
